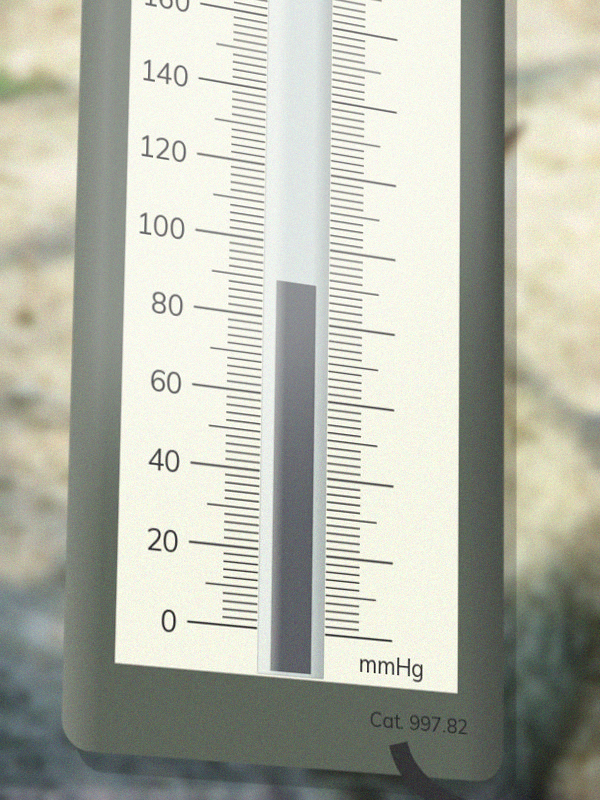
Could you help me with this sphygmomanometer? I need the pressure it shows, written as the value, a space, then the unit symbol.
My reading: 90 mmHg
